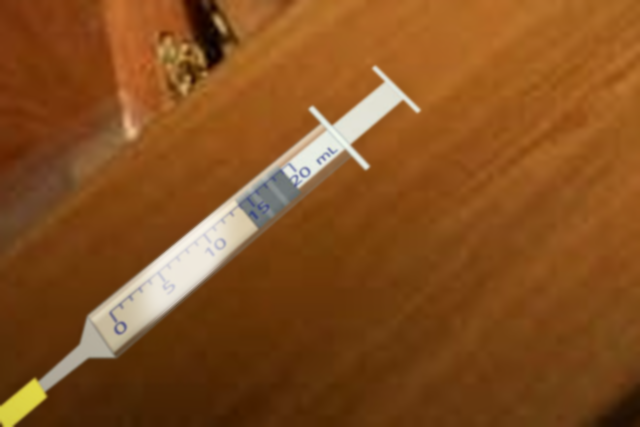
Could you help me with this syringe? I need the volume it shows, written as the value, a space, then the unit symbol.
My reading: 14 mL
